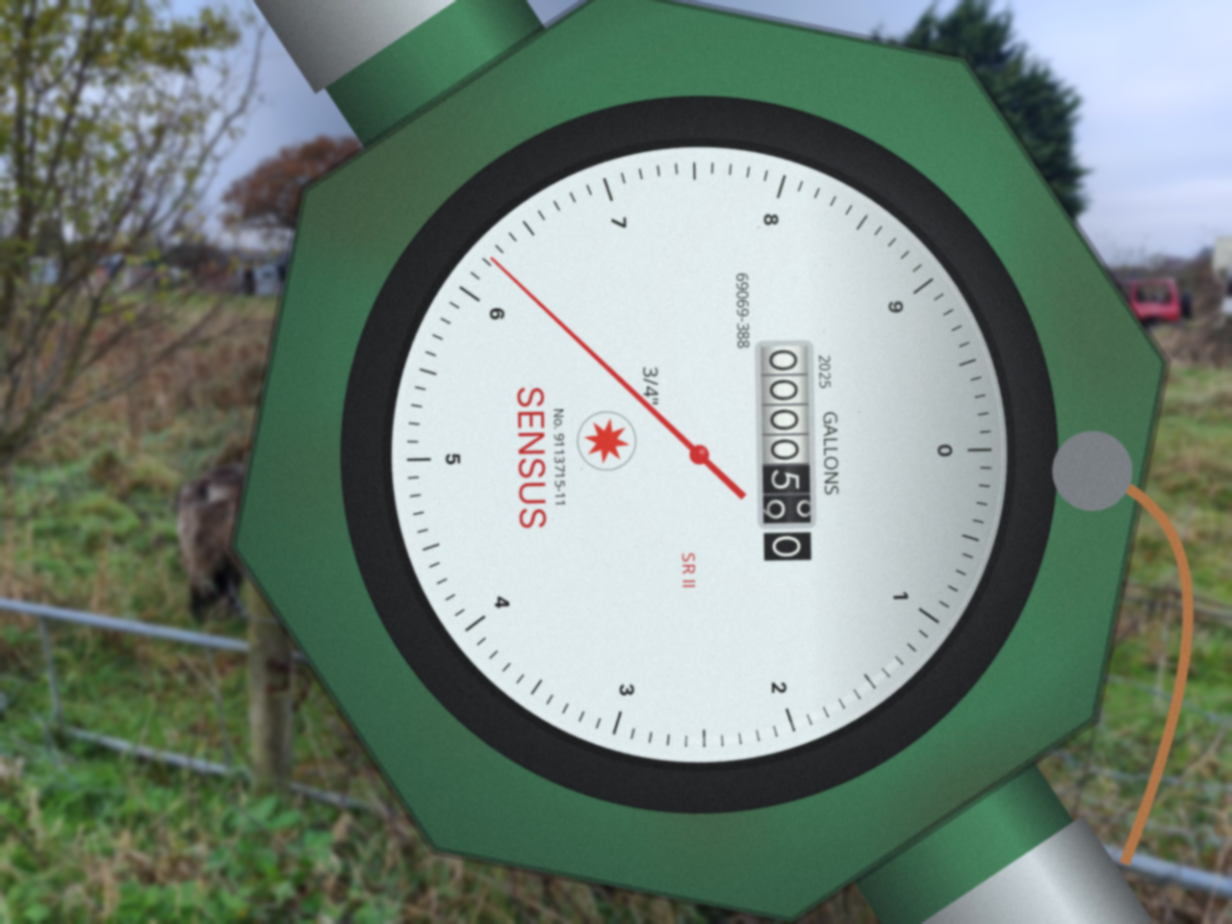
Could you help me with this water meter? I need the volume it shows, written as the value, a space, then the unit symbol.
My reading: 586.2 gal
